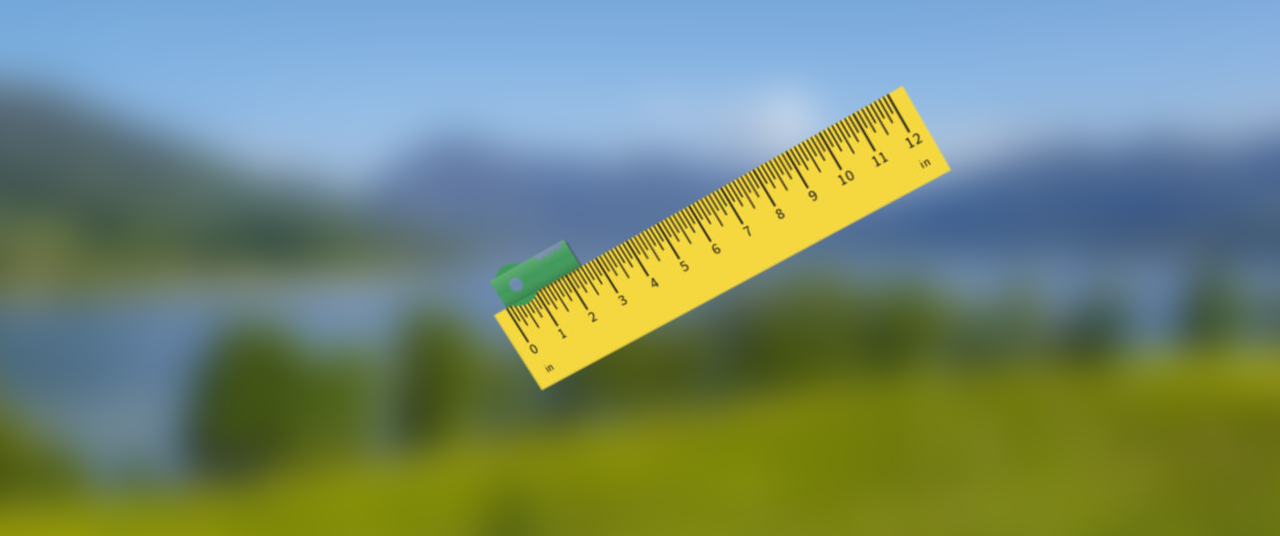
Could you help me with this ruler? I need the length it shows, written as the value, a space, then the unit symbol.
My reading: 2.5 in
